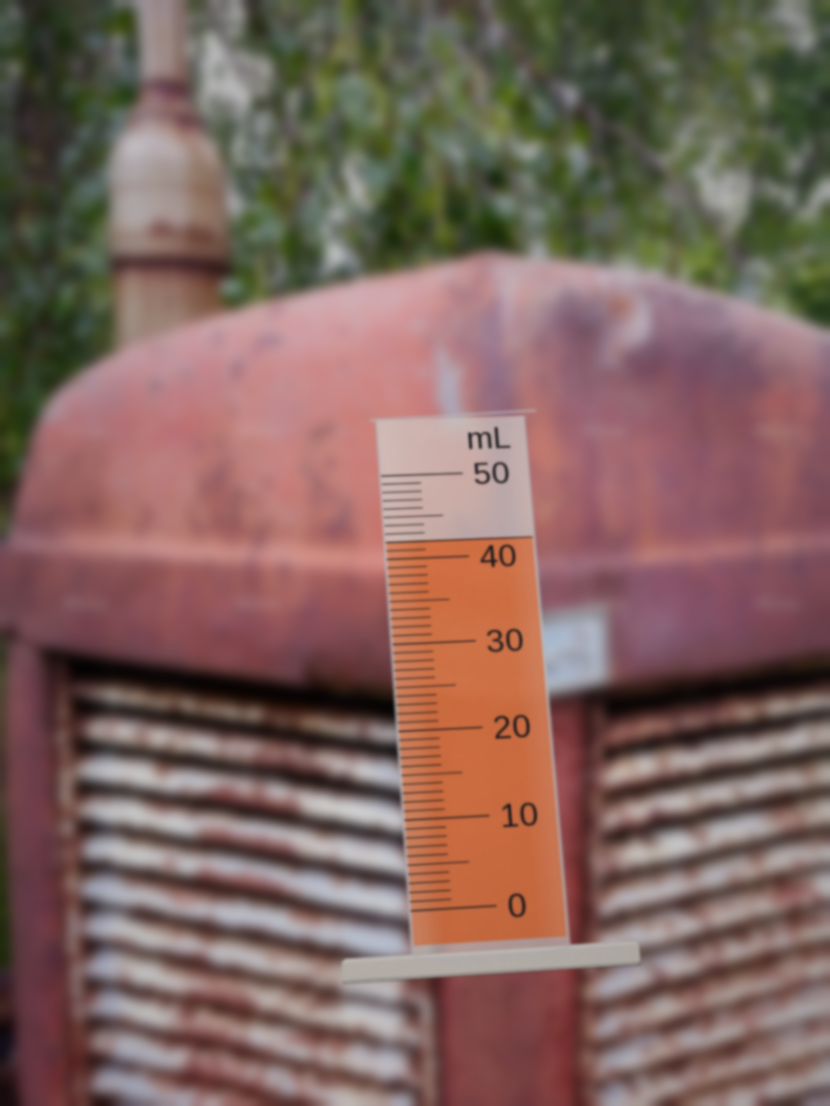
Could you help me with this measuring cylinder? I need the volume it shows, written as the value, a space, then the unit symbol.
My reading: 42 mL
